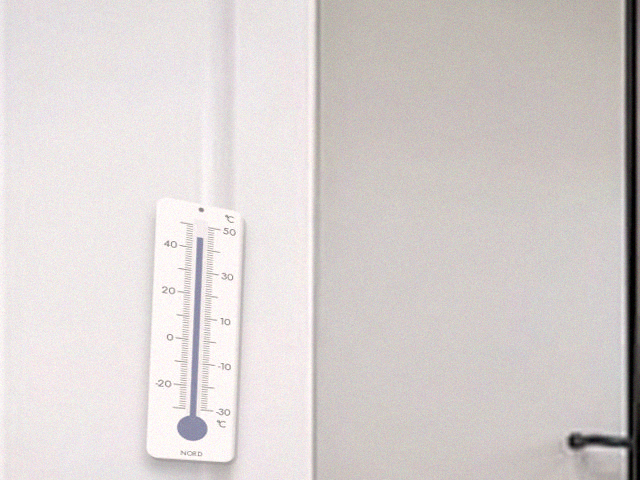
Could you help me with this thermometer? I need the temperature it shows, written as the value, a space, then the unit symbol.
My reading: 45 °C
